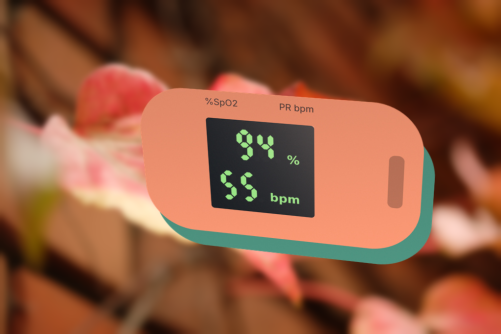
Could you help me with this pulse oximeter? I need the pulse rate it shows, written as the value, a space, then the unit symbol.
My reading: 55 bpm
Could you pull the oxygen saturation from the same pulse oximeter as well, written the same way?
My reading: 94 %
